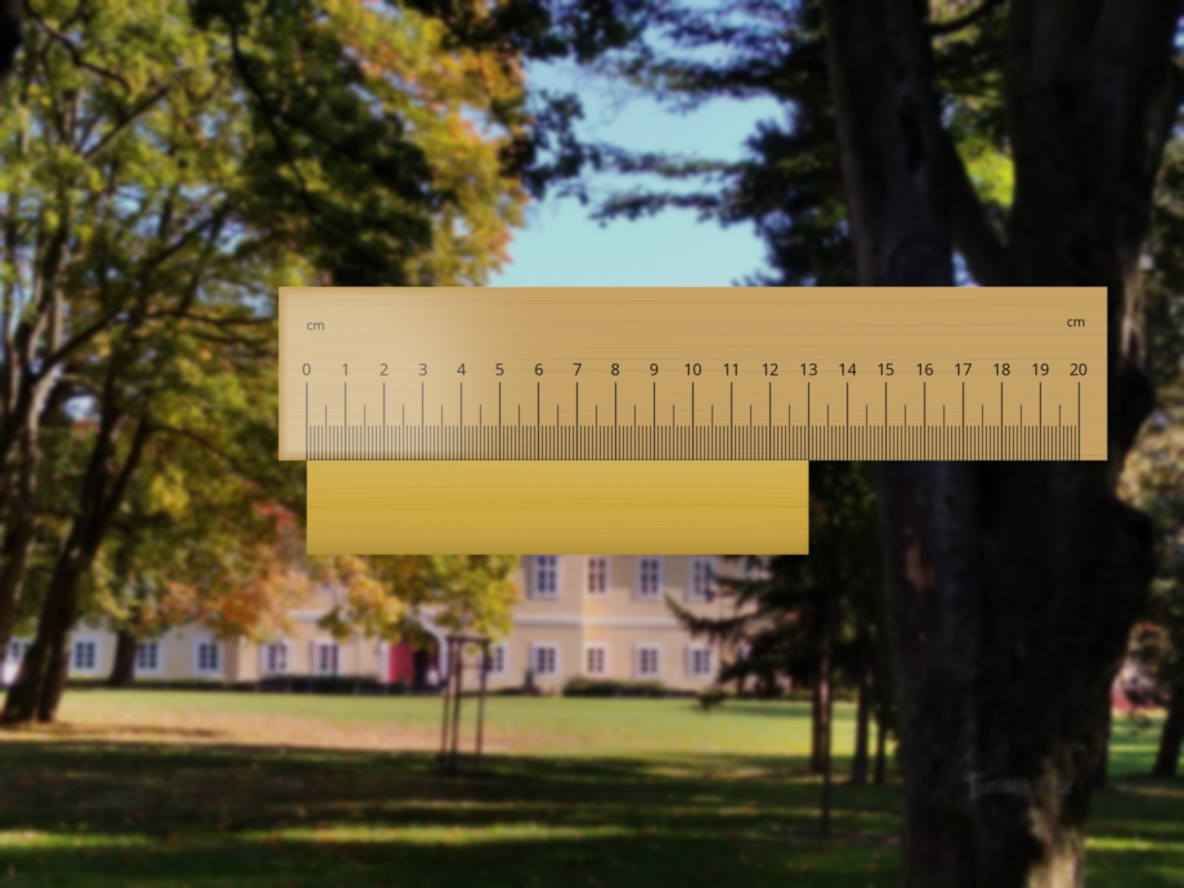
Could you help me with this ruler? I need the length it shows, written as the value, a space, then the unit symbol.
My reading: 13 cm
